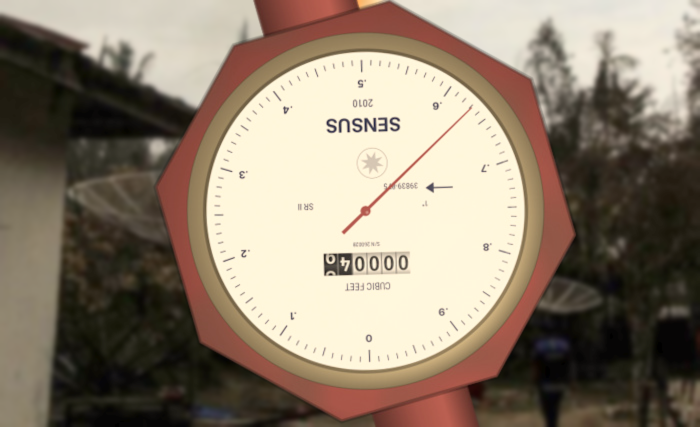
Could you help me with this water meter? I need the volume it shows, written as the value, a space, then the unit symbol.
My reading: 48.63 ft³
